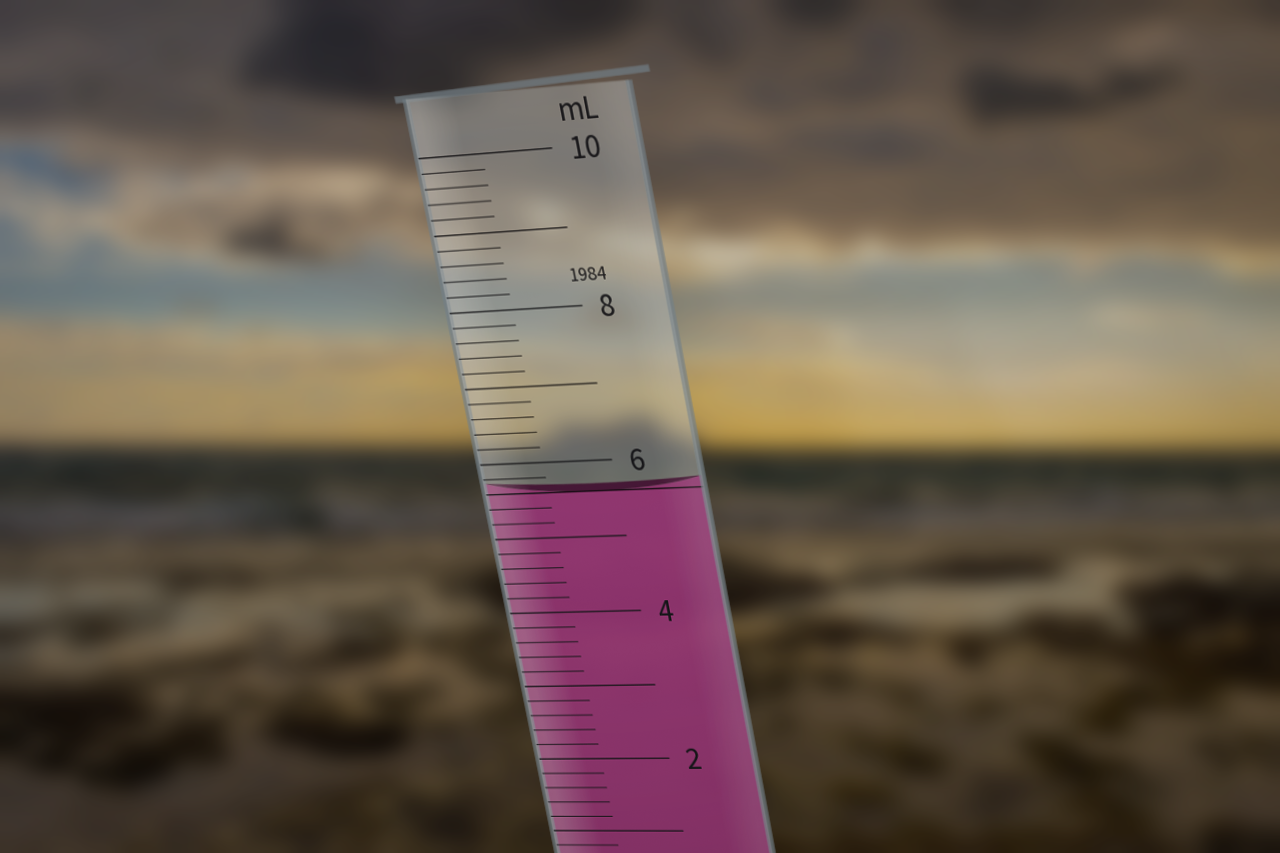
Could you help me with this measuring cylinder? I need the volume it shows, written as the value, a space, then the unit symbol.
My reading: 5.6 mL
